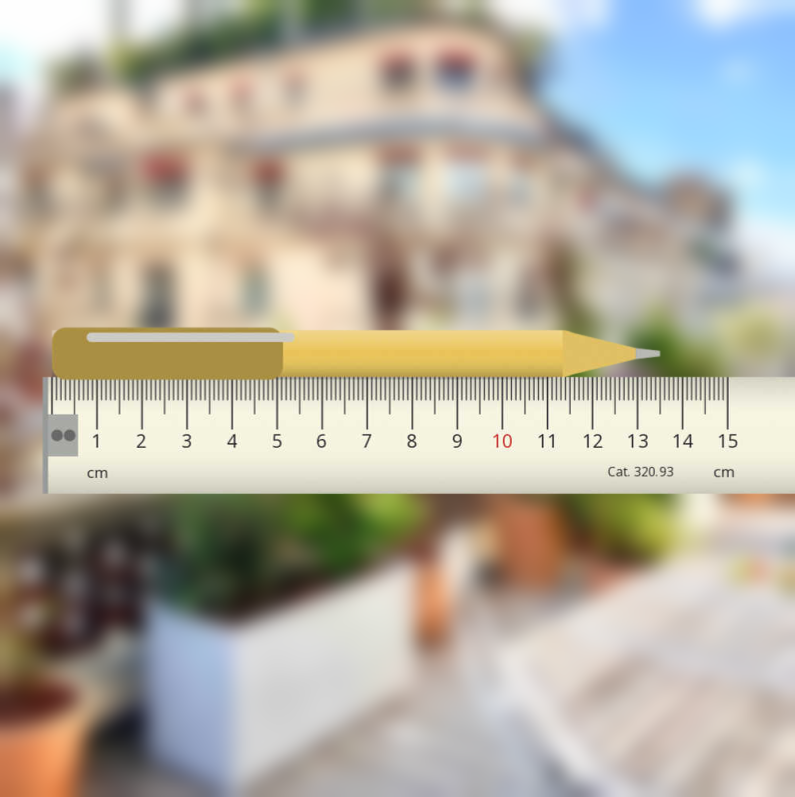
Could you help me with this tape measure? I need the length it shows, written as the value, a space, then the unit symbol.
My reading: 13.5 cm
